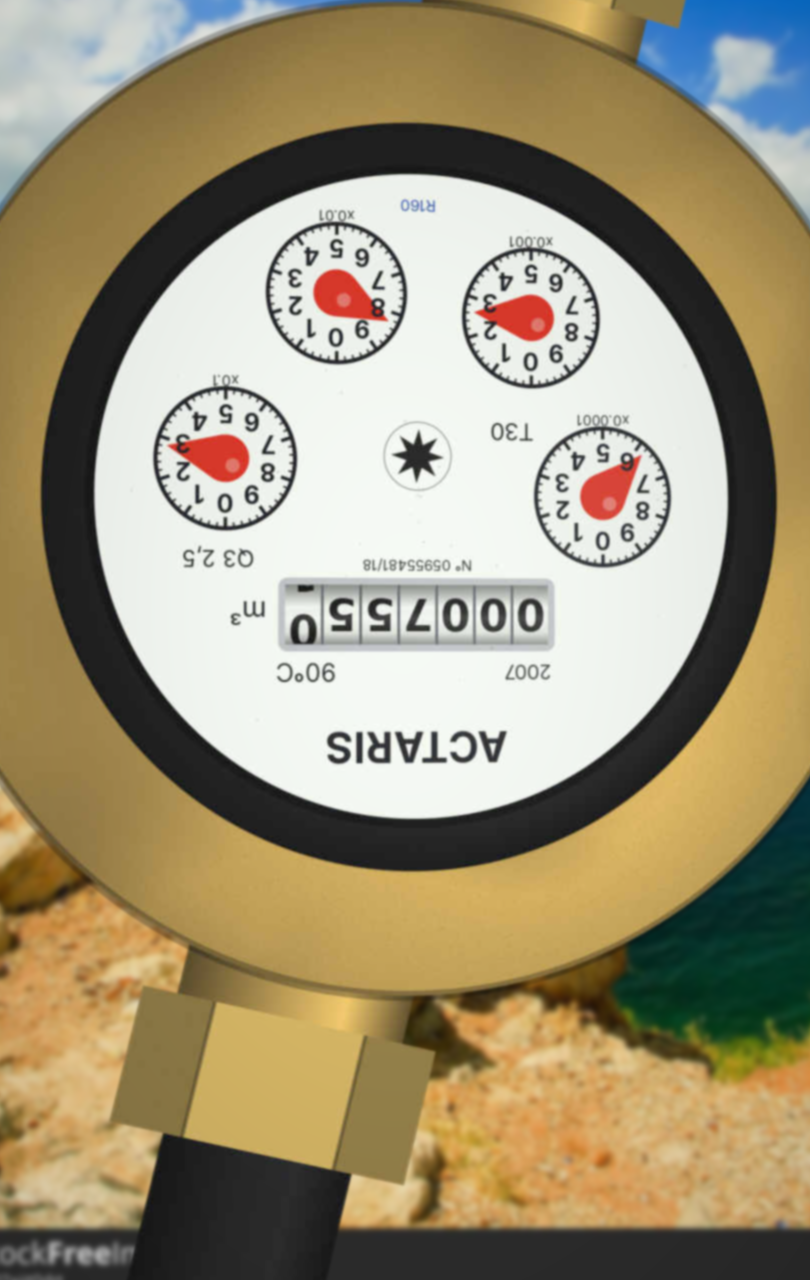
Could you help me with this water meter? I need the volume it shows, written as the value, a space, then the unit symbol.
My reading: 7550.2826 m³
